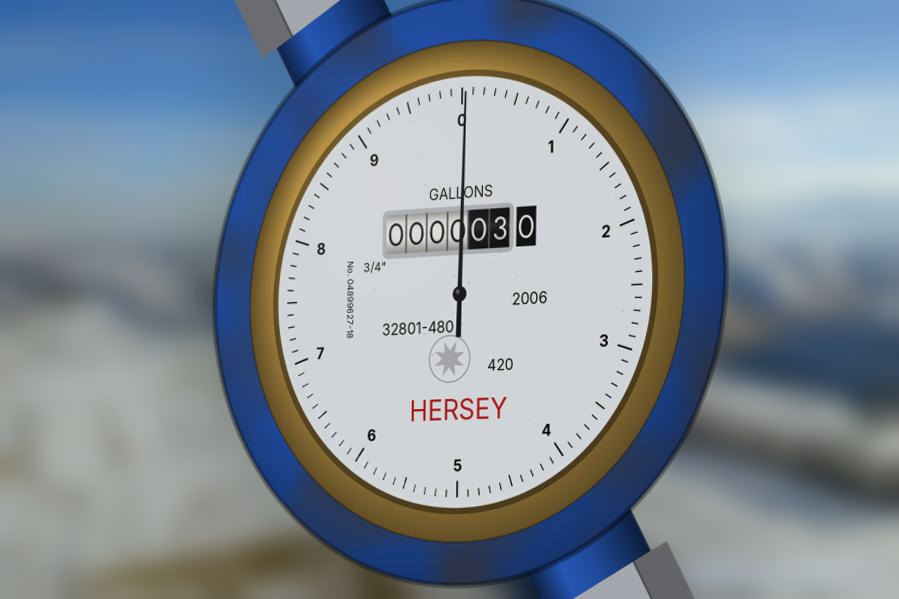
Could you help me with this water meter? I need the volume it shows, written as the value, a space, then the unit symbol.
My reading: 30.0 gal
